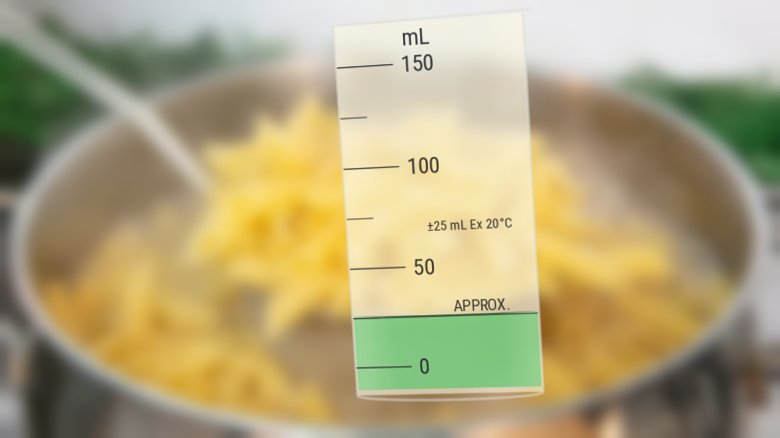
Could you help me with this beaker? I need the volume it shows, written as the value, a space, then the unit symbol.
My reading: 25 mL
